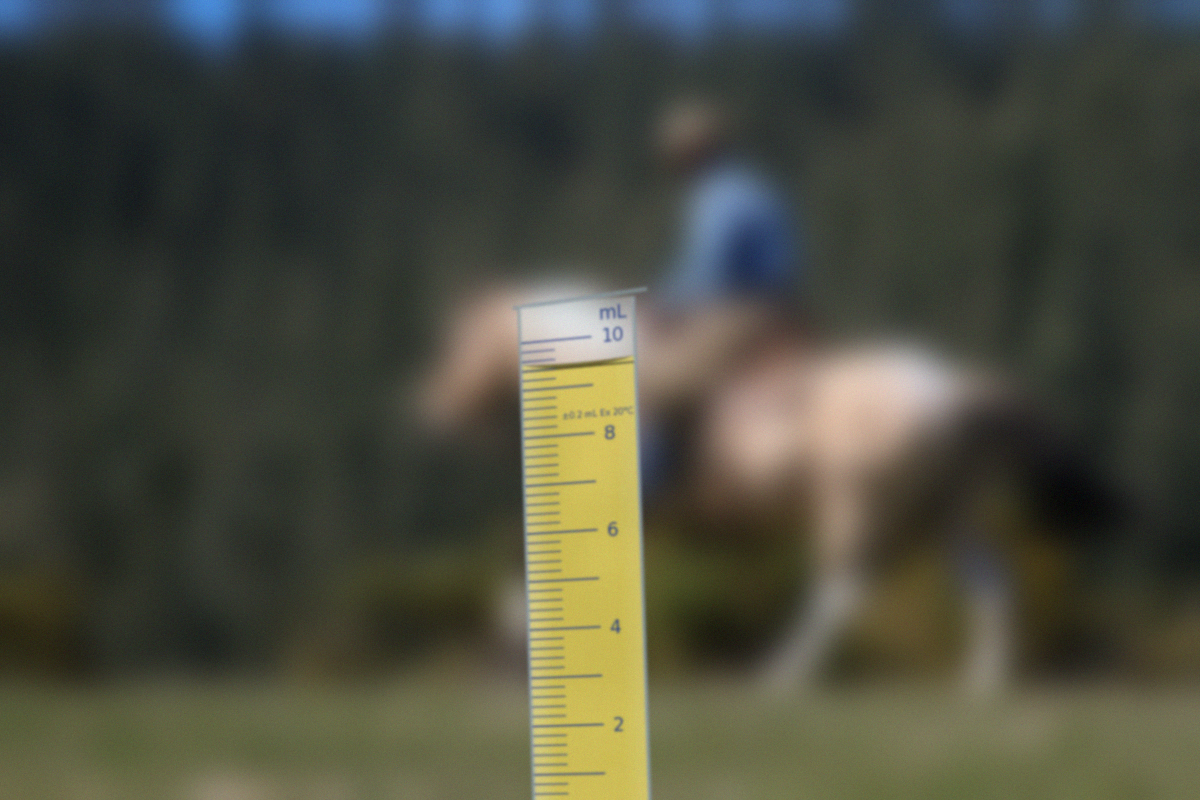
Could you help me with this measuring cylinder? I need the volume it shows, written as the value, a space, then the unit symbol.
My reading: 9.4 mL
